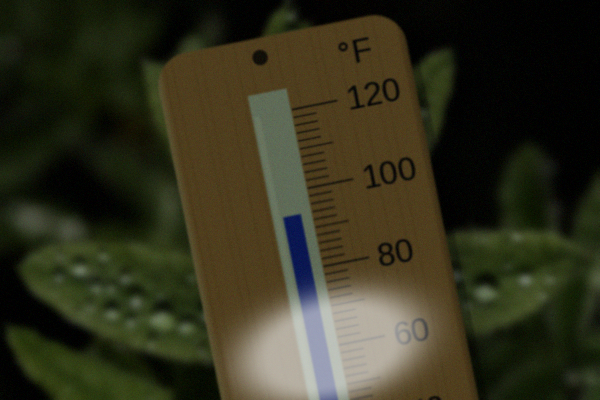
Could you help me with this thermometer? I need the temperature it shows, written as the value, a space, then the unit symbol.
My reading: 94 °F
